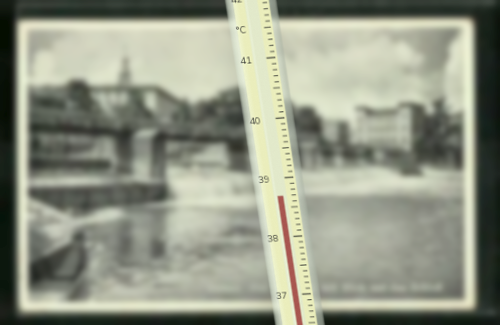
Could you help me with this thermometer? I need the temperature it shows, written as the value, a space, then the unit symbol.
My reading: 38.7 °C
